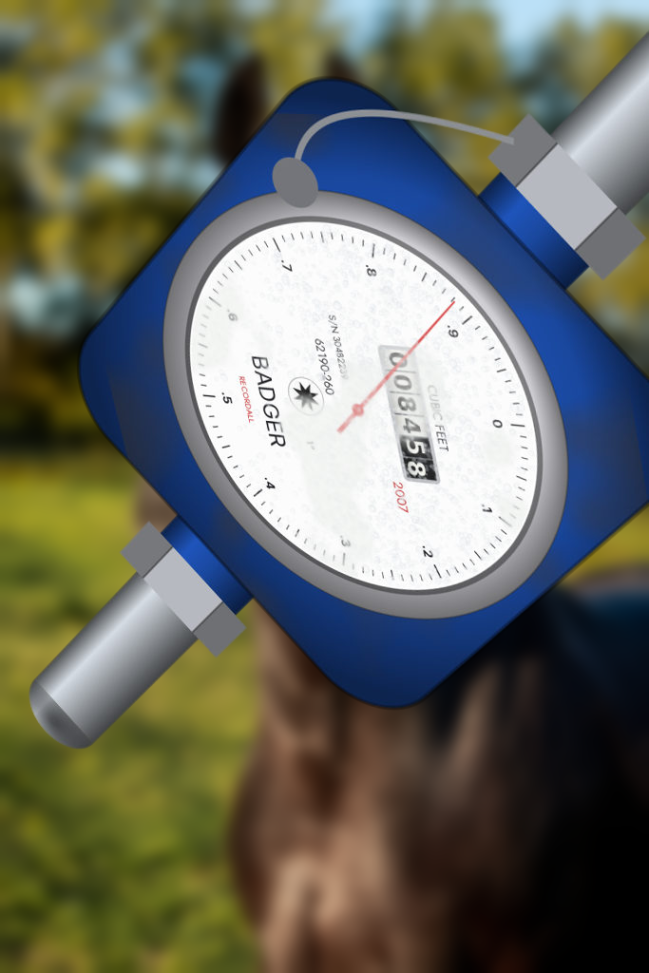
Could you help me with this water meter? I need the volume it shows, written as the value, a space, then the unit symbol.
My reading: 8457.88 ft³
